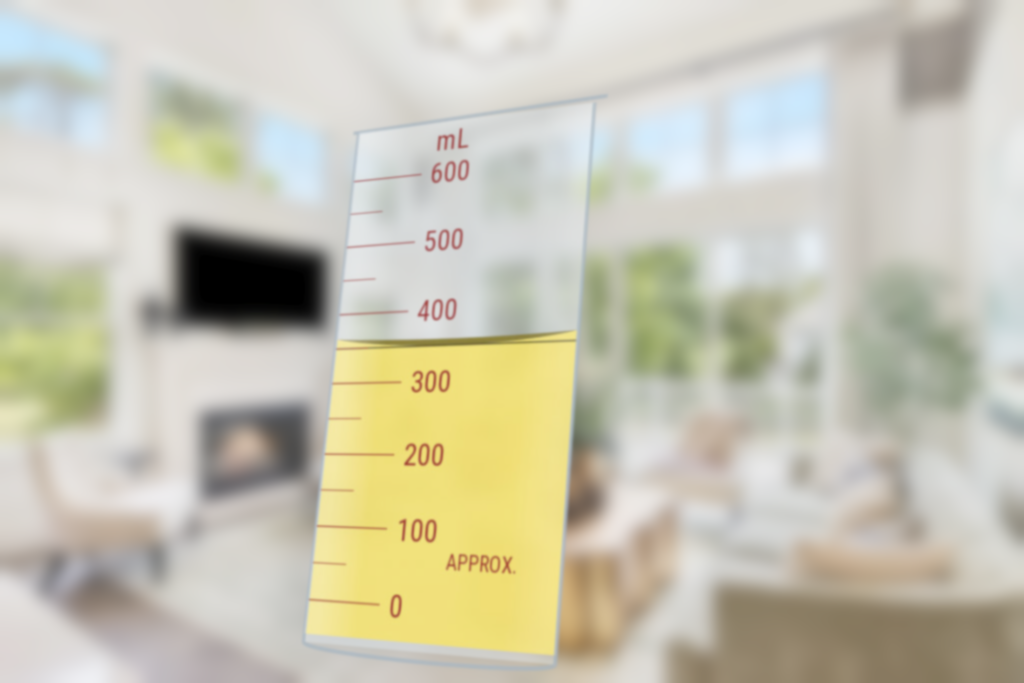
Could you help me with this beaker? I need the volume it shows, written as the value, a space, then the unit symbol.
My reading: 350 mL
